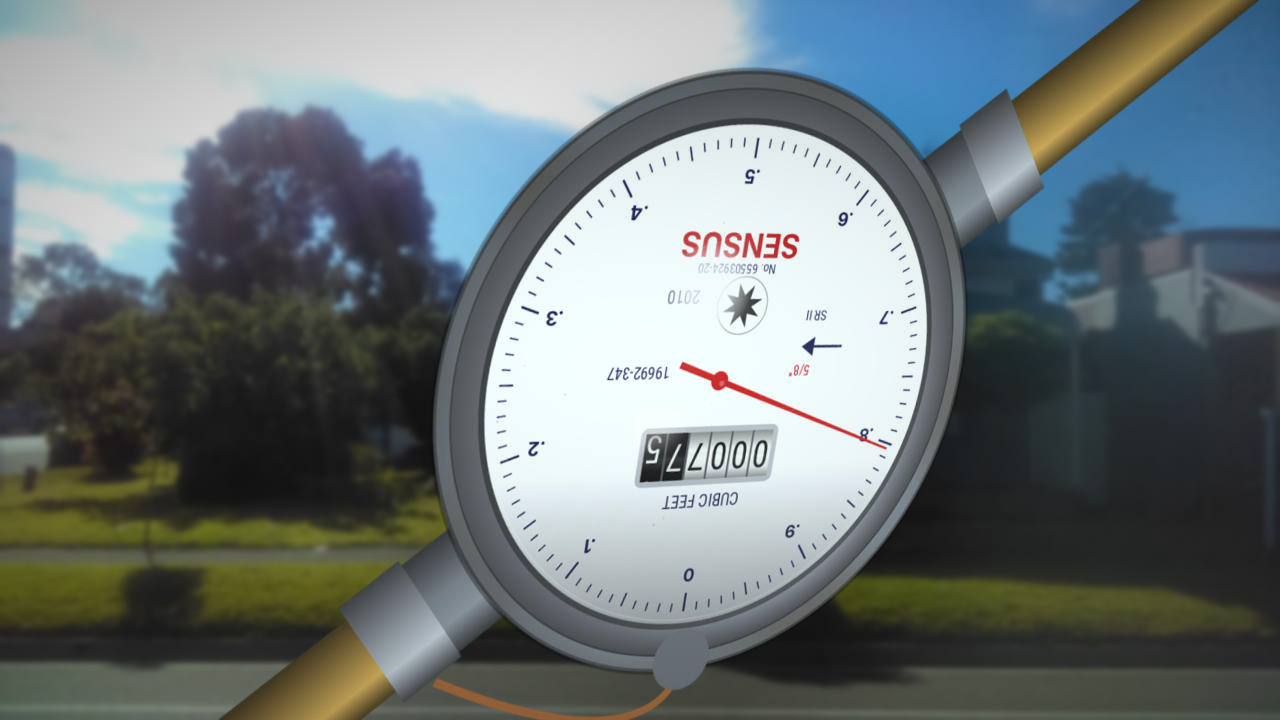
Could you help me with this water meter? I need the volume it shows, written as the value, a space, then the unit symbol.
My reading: 774.80 ft³
